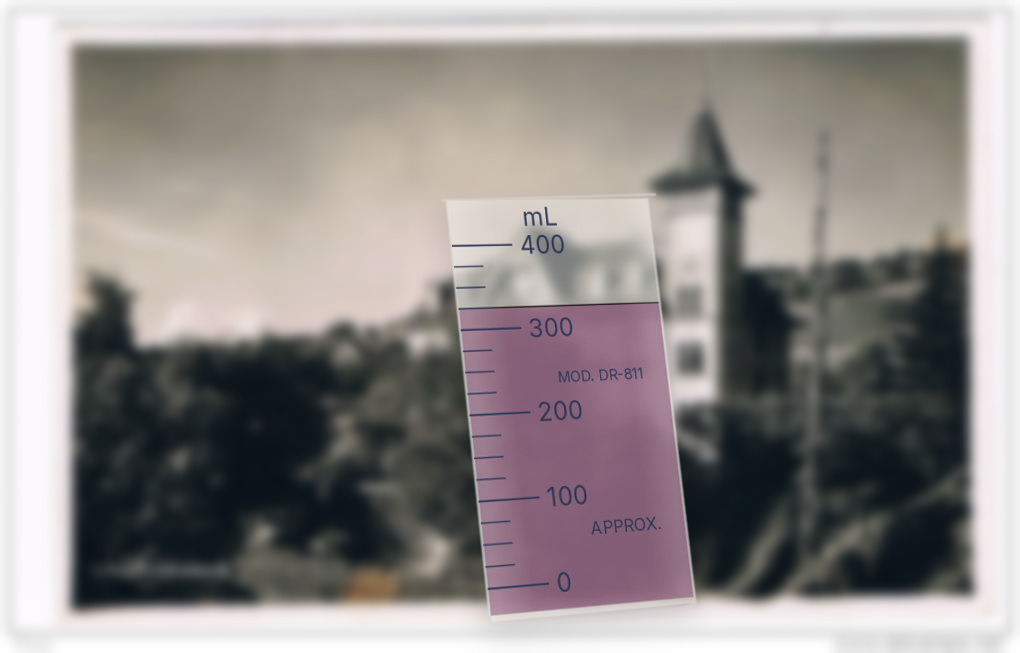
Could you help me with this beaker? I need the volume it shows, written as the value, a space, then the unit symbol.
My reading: 325 mL
